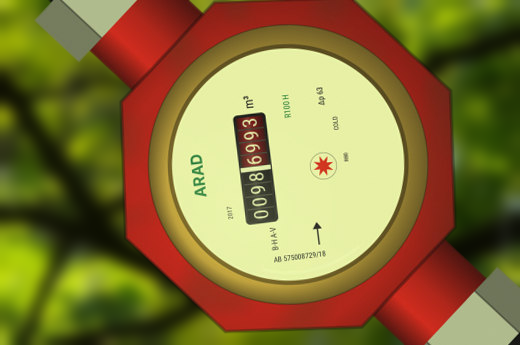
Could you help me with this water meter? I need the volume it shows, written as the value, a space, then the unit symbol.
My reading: 98.6993 m³
